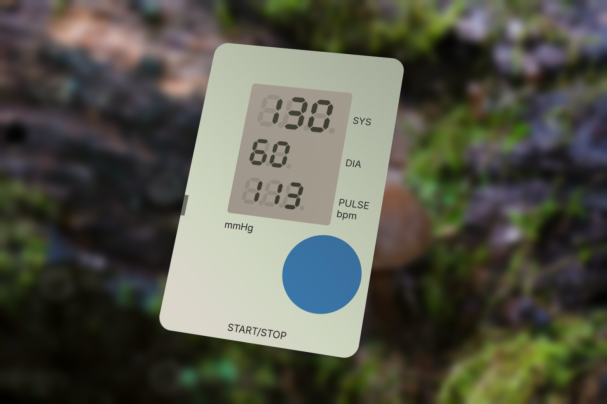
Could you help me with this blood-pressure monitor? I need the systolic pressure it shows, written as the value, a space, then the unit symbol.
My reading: 130 mmHg
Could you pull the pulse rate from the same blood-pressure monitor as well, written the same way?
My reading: 113 bpm
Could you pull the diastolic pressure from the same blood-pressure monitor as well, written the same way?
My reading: 60 mmHg
